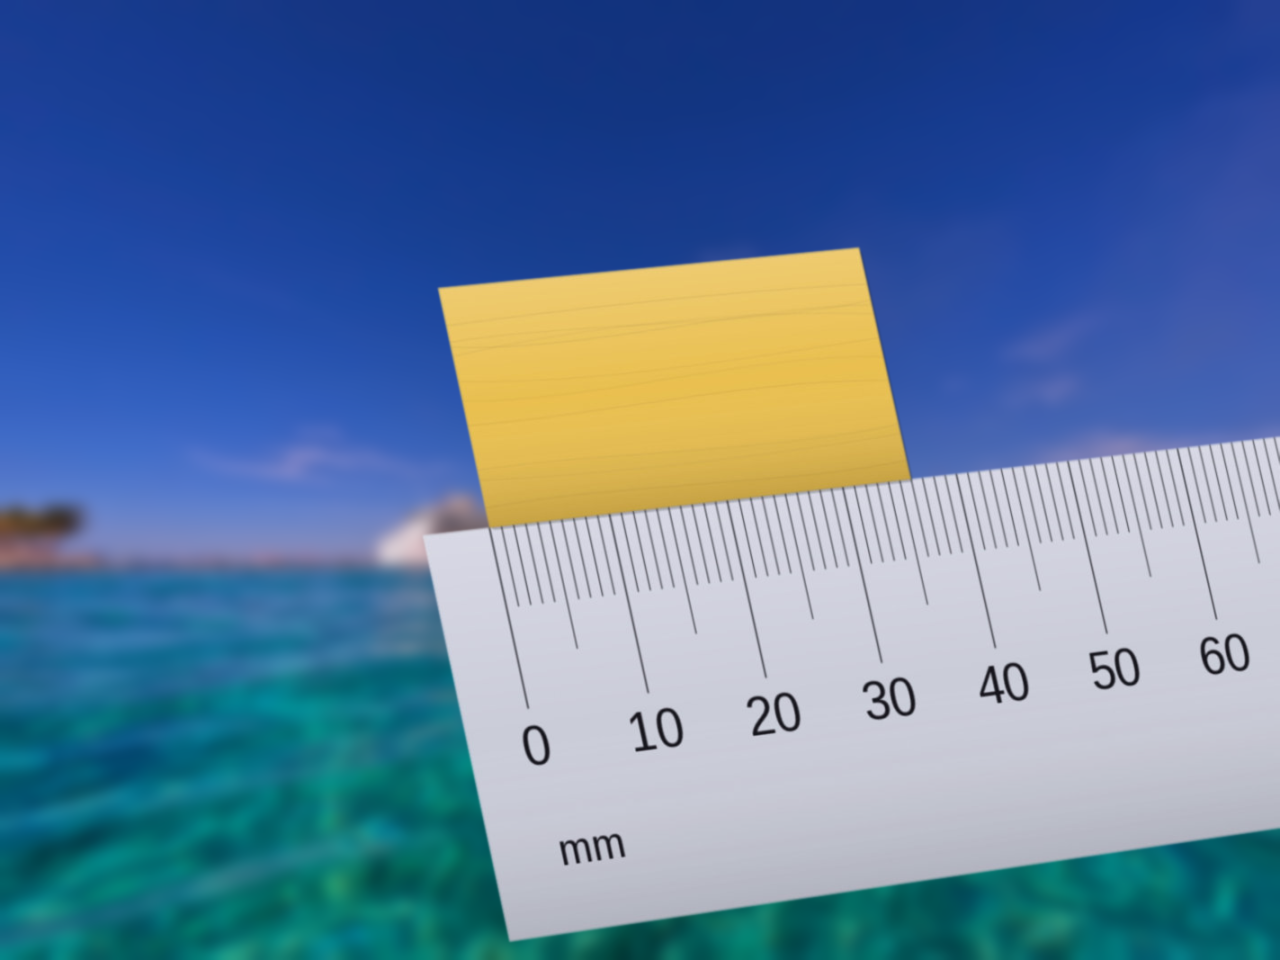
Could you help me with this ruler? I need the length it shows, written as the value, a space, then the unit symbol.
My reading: 36 mm
